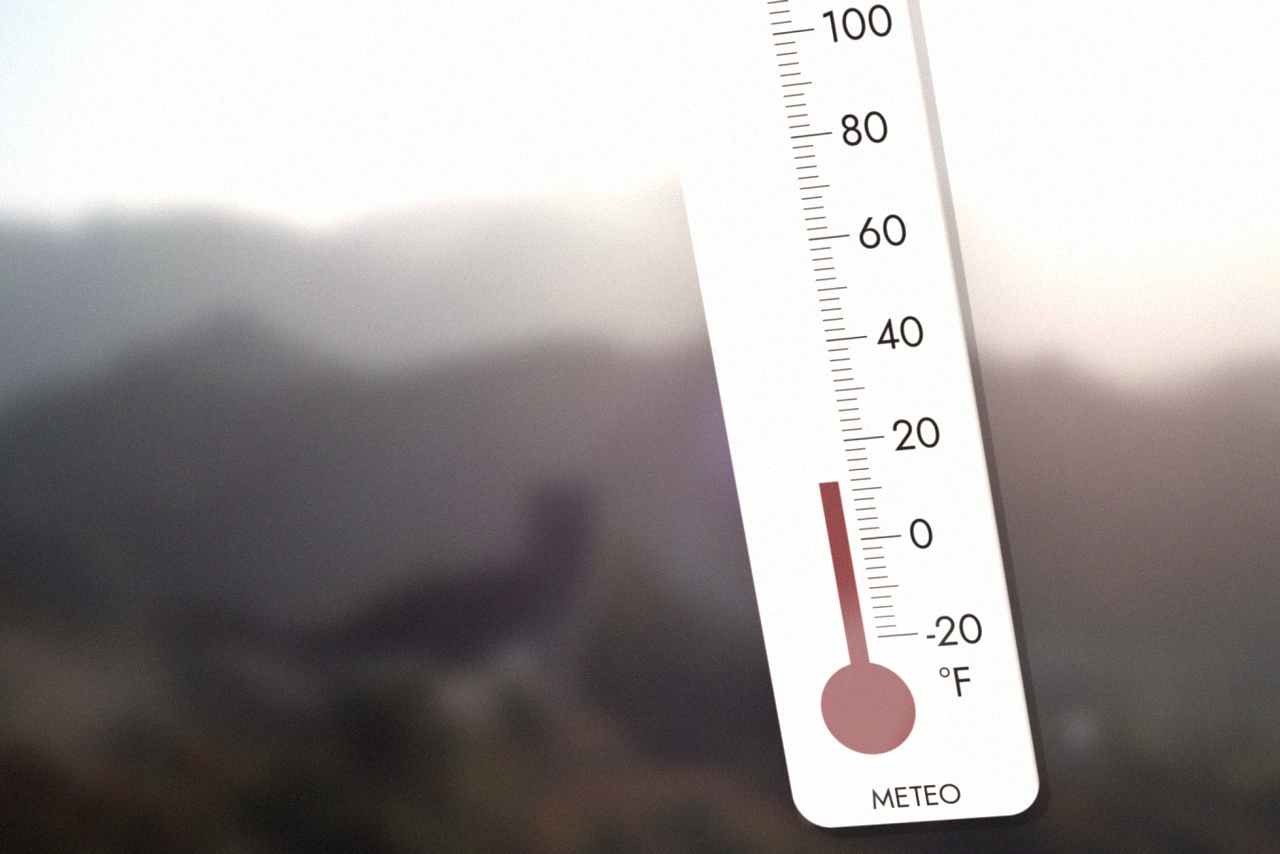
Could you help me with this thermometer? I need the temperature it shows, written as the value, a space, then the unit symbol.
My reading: 12 °F
